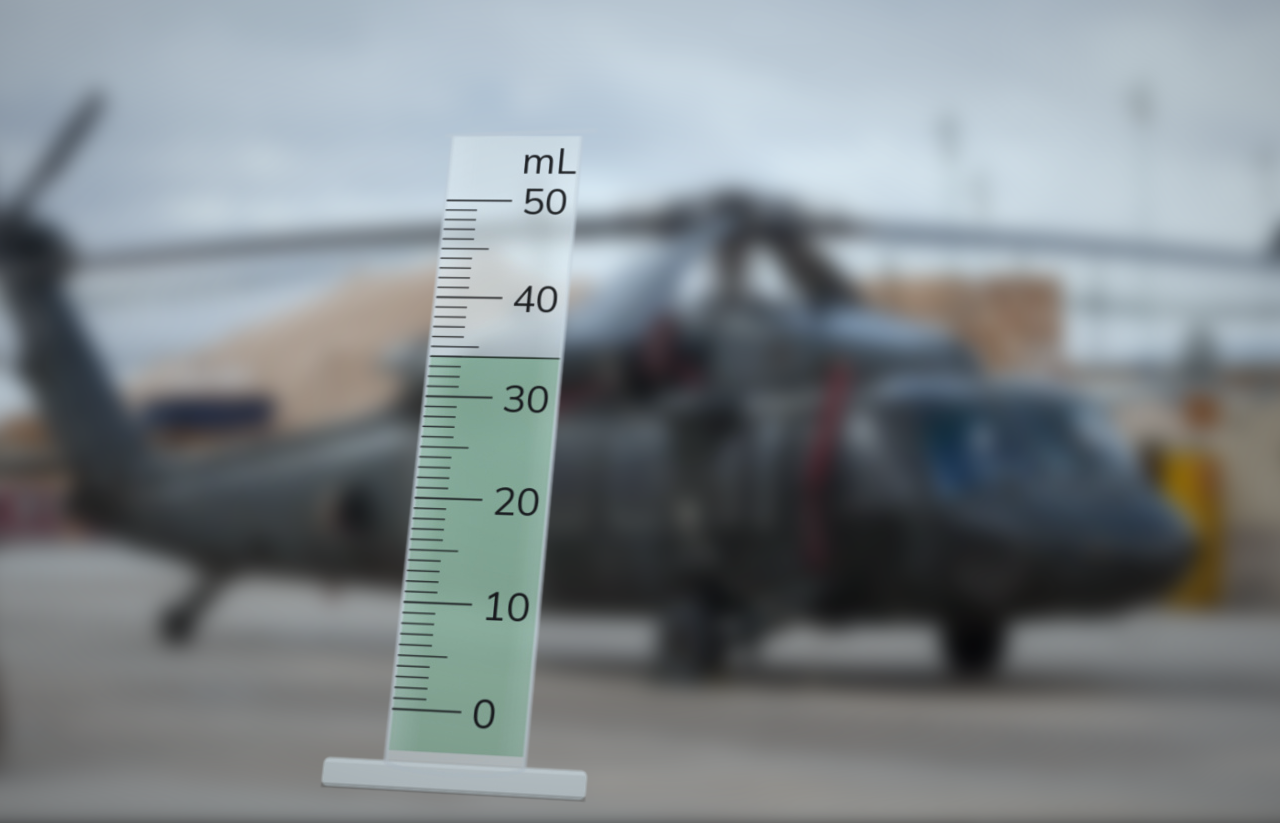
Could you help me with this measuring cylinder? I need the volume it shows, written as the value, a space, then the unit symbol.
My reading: 34 mL
